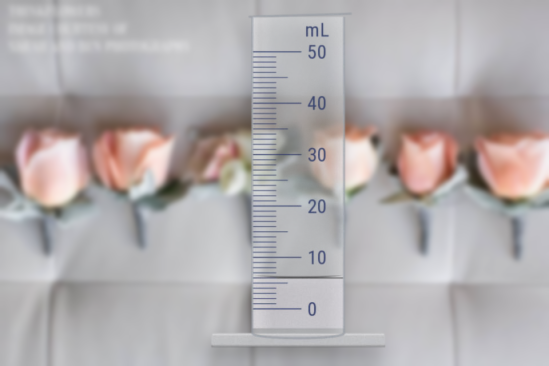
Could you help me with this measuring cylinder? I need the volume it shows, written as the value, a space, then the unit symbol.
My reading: 6 mL
